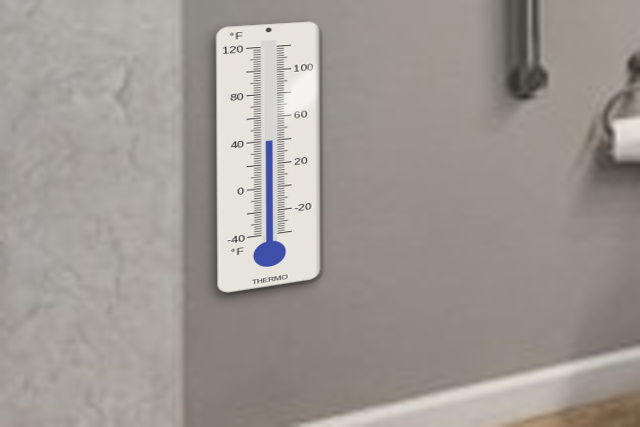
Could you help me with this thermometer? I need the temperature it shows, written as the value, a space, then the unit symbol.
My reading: 40 °F
